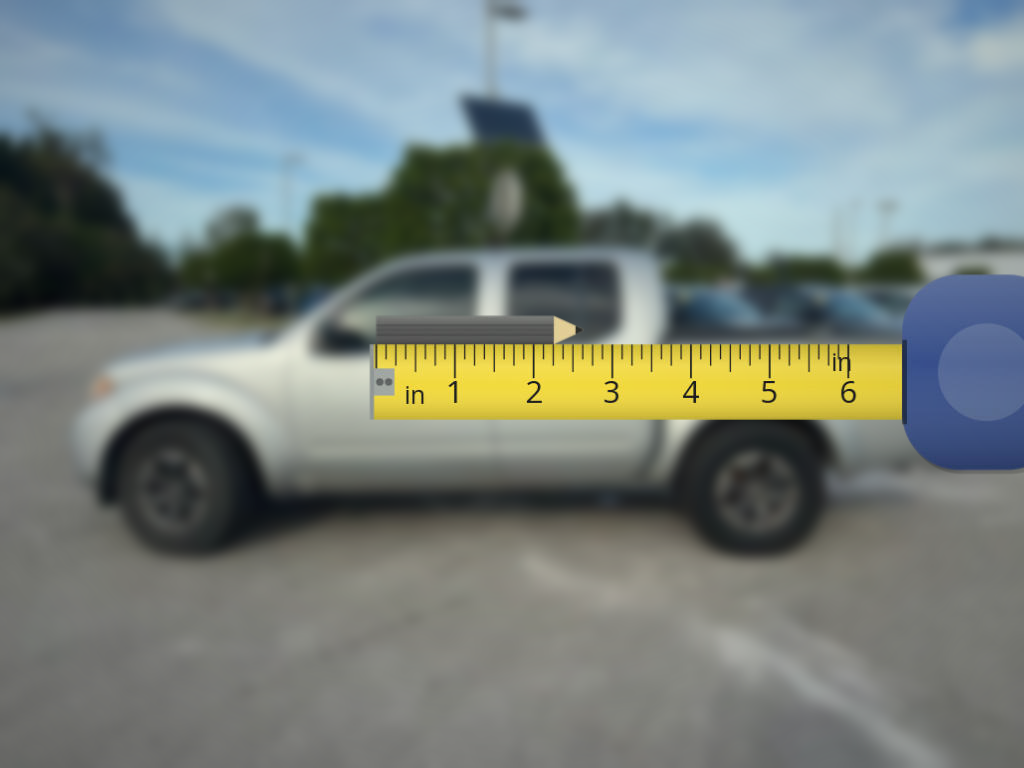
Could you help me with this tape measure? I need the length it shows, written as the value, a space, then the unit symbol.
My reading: 2.625 in
